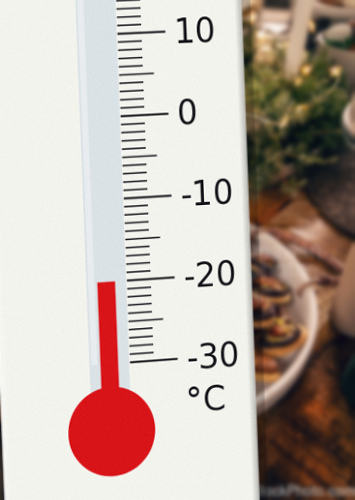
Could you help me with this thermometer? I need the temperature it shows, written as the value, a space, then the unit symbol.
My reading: -20 °C
